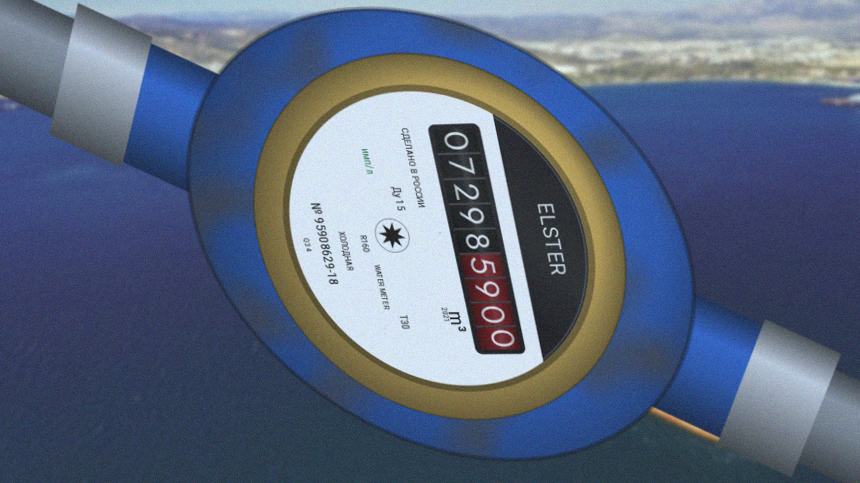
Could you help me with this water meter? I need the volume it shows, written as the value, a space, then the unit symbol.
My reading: 7298.5900 m³
